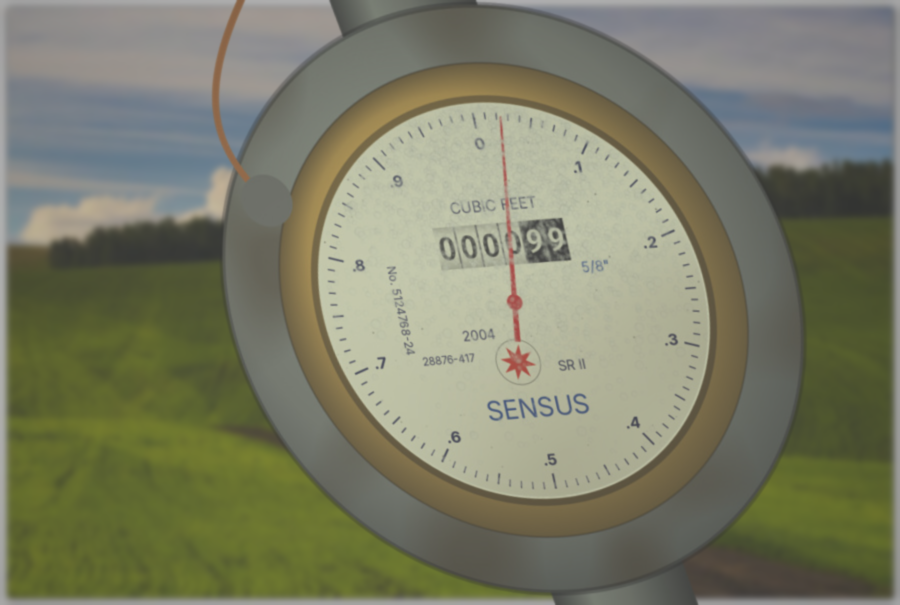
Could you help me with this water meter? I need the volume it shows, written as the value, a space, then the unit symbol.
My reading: 99.02 ft³
